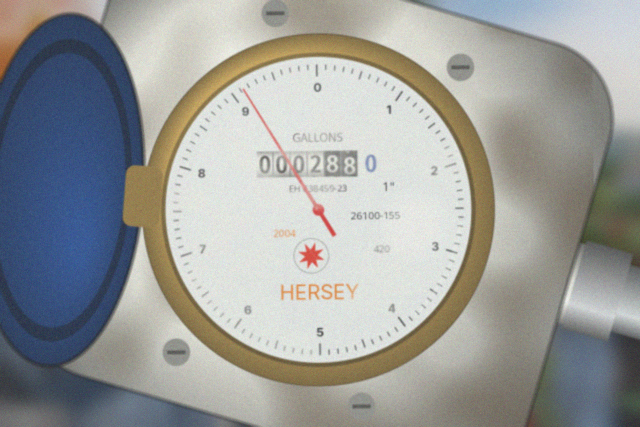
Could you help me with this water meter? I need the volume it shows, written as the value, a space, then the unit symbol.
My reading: 2879.1 gal
